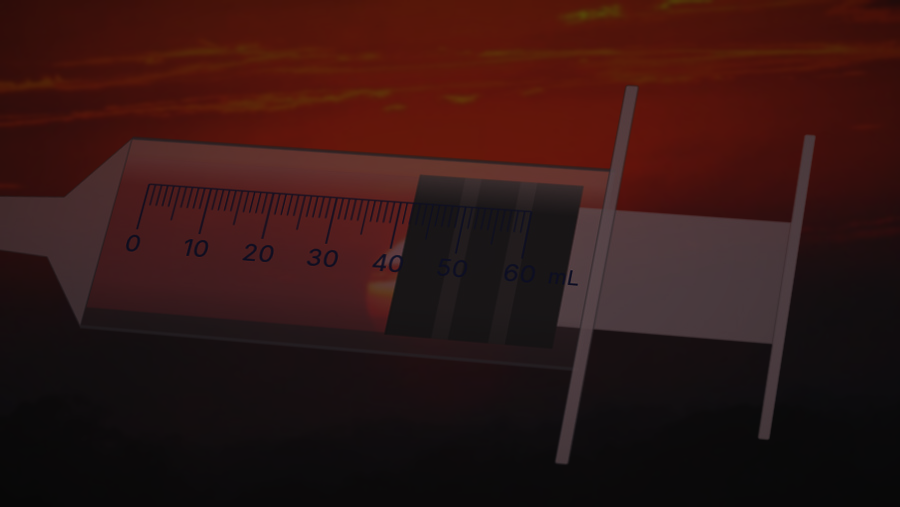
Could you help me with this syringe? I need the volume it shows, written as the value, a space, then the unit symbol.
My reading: 42 mL
